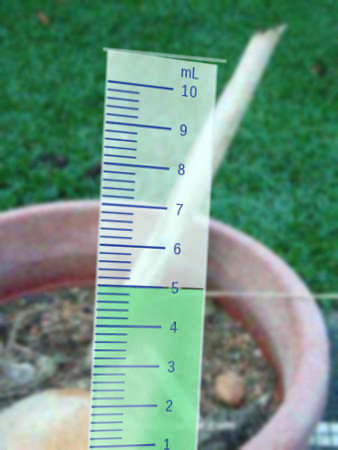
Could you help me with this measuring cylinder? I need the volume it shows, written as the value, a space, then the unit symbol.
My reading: 5 mL
